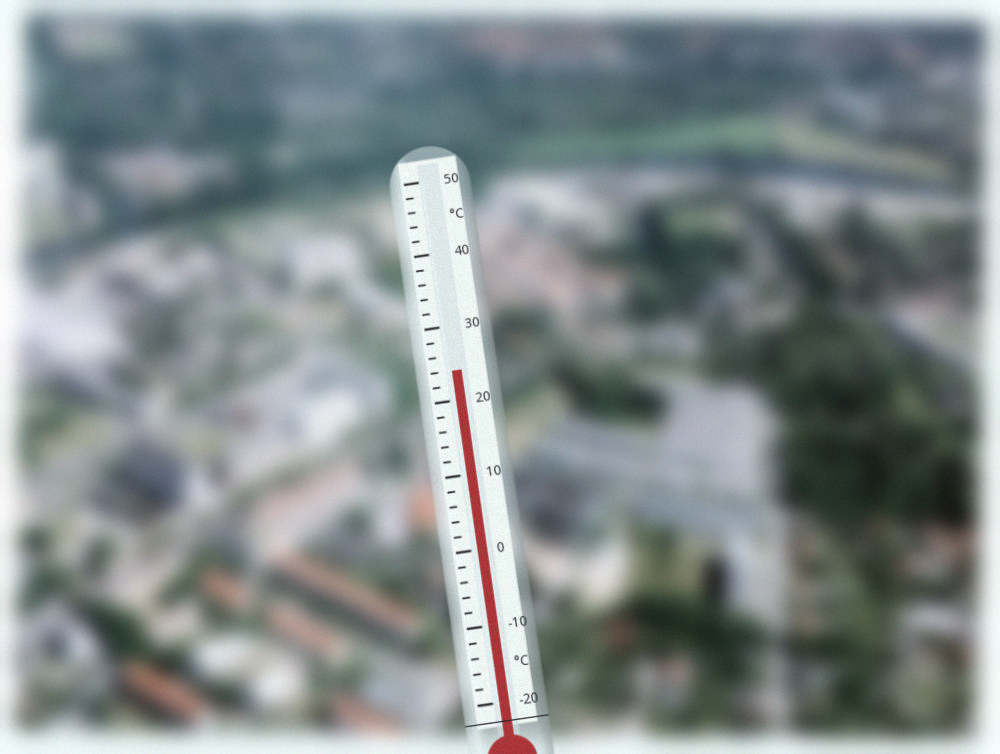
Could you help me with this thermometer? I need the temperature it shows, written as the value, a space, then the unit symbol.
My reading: 24 °C
